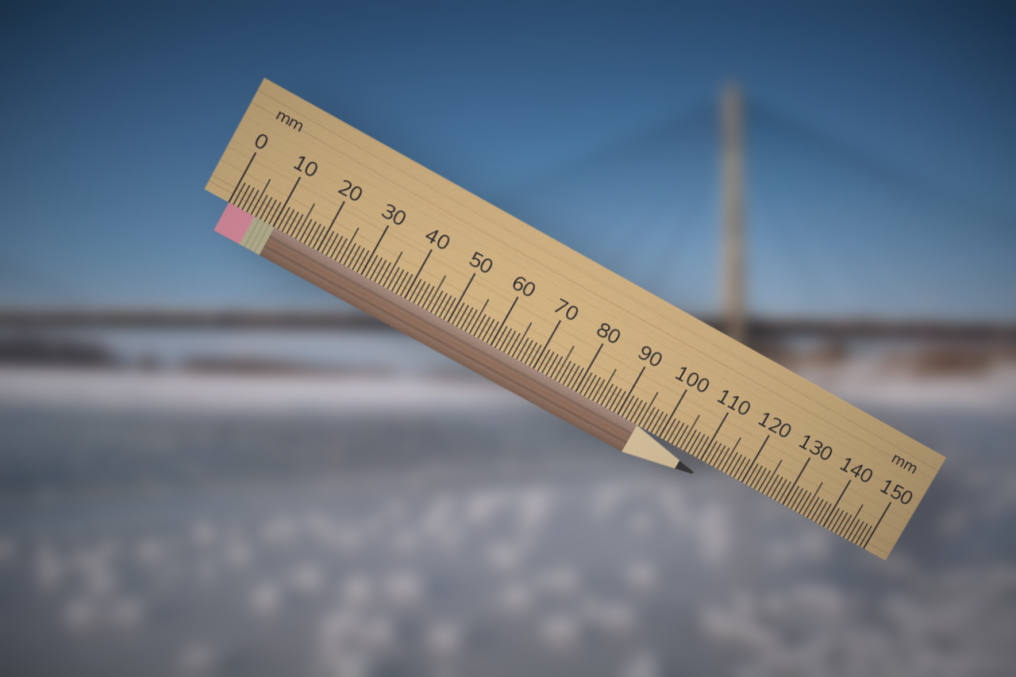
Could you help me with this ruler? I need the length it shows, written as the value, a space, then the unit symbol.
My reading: 110 mm
